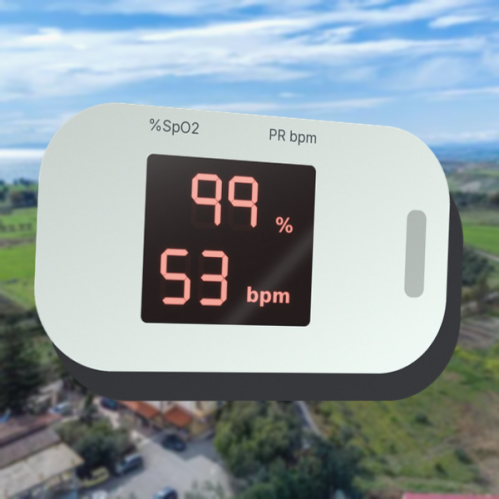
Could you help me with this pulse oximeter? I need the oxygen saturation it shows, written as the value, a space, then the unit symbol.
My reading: 99 %
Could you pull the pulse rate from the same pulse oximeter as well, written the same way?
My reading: 53 bpm
